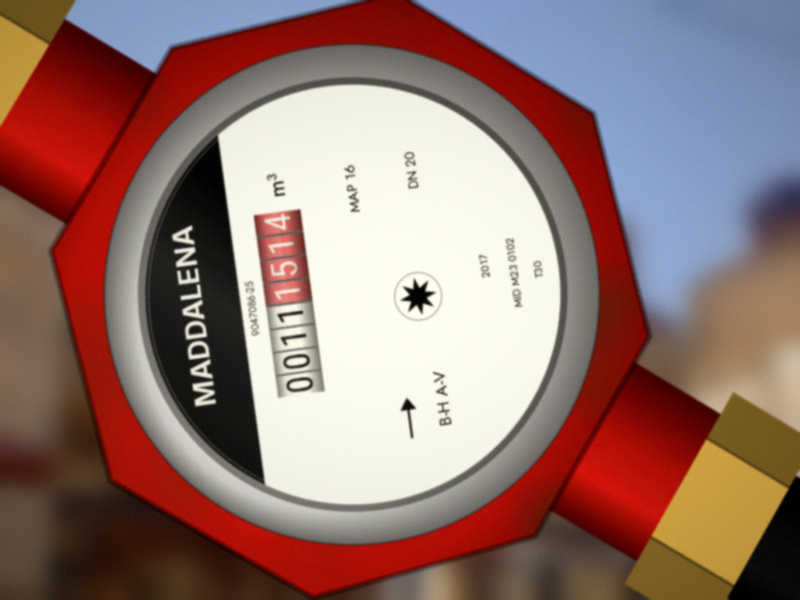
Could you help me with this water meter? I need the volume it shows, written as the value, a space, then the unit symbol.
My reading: 11.1514 m³
